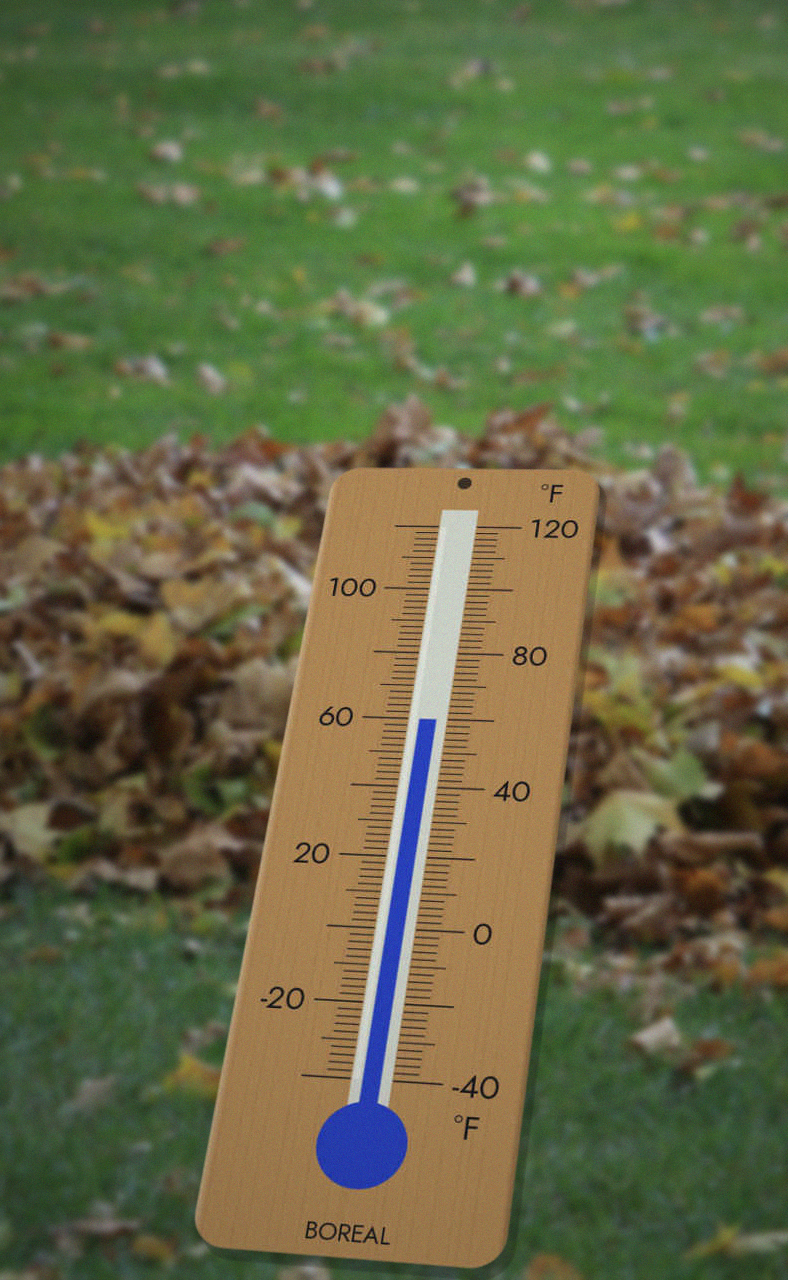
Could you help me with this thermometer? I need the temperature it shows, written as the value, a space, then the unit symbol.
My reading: 60 °F
